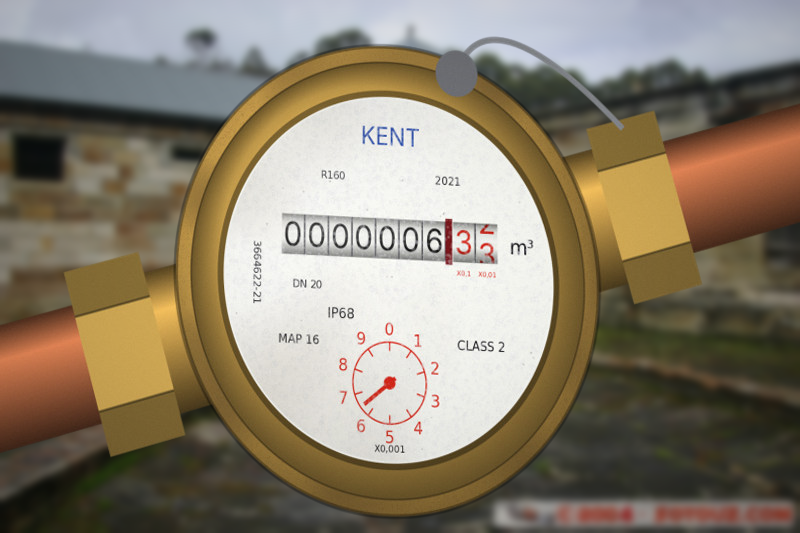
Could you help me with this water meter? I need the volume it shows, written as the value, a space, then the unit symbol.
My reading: 6.326 m³
